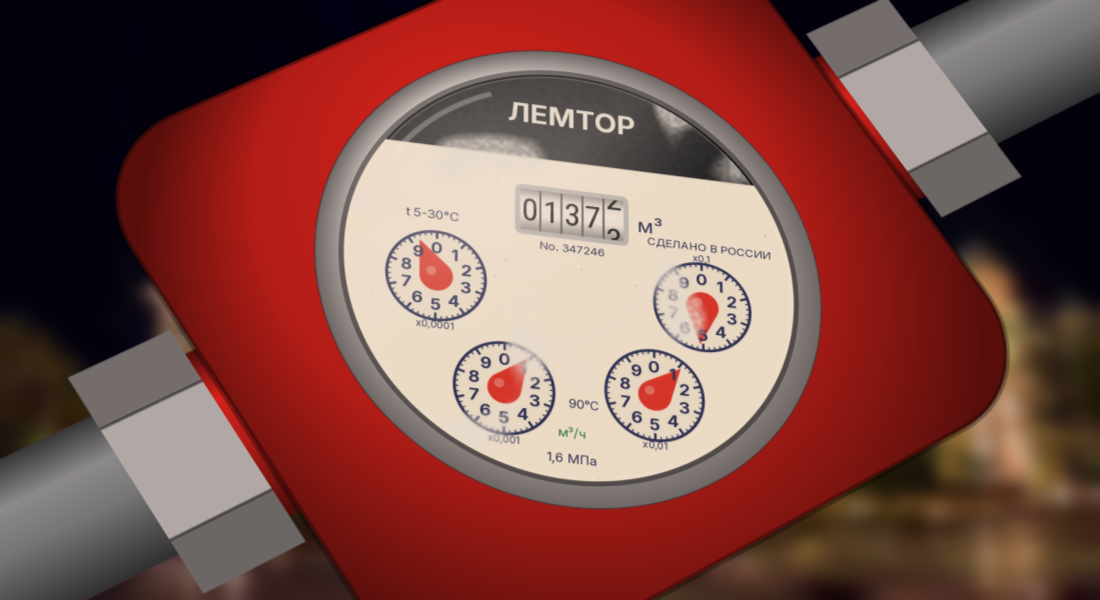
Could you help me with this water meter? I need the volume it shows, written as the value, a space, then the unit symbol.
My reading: 1372.5109 m³
